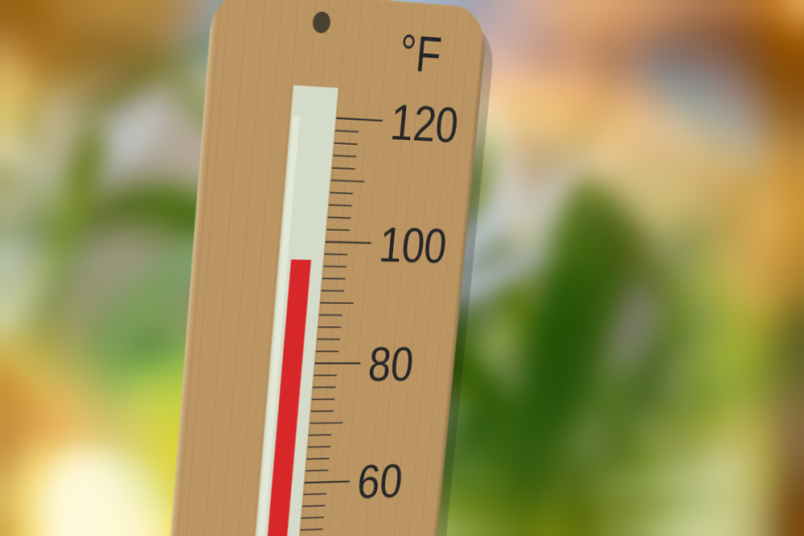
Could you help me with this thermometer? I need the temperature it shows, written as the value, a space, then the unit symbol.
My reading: 97 °F
